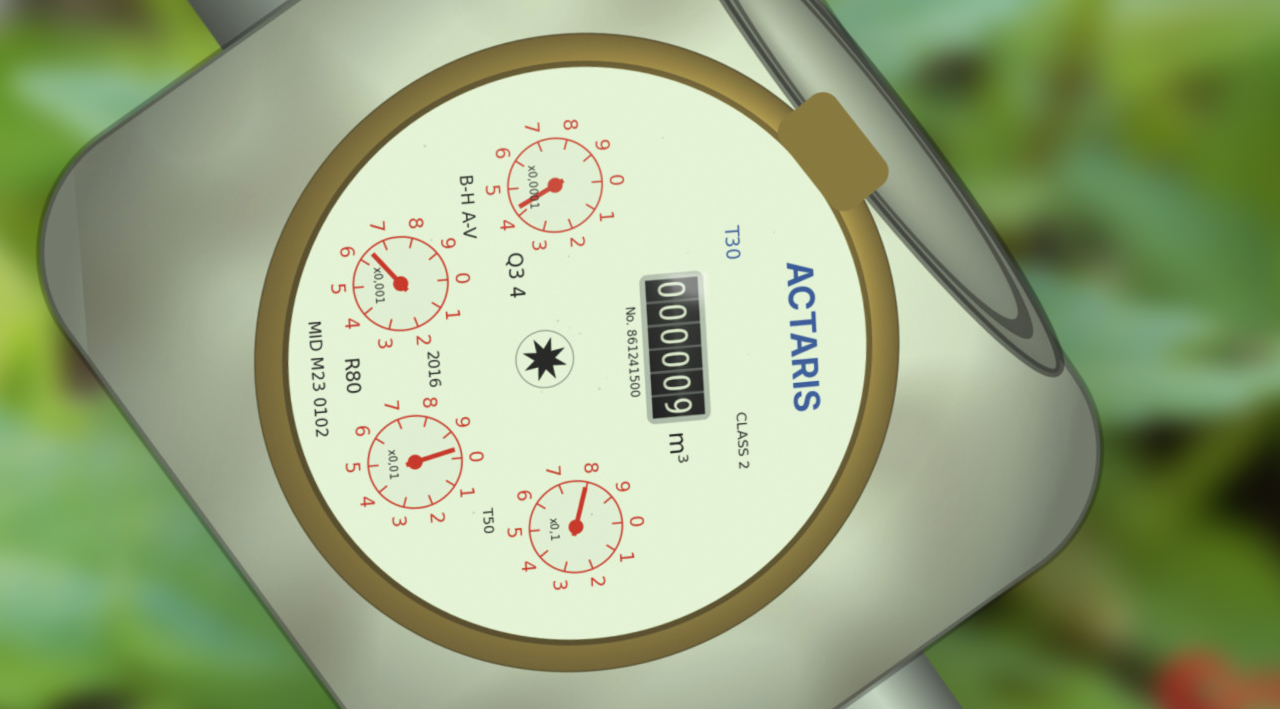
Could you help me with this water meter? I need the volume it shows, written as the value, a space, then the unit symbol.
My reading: 9.7964 m³
